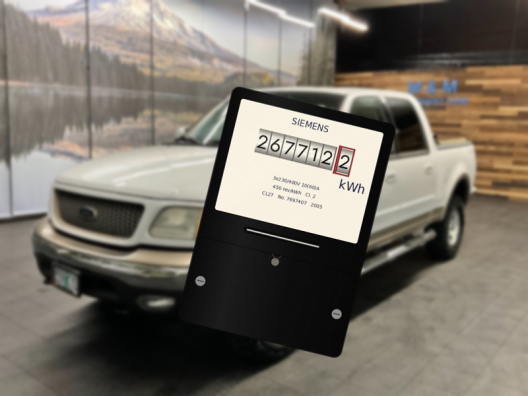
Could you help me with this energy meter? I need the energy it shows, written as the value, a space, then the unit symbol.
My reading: 267712.2 kWh
